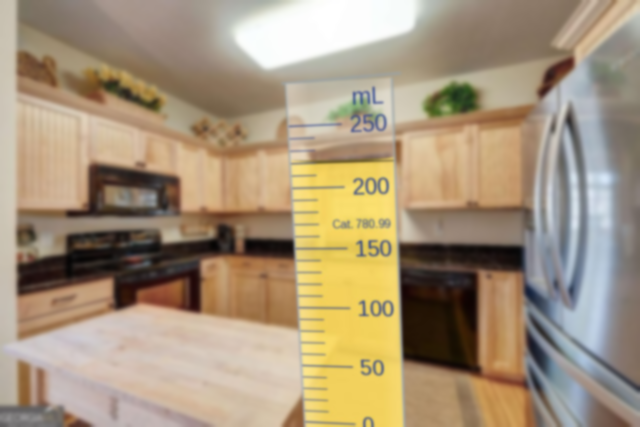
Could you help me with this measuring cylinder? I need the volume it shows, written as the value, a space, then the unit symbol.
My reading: 220 mL
